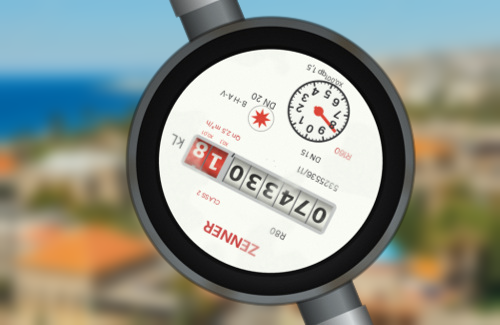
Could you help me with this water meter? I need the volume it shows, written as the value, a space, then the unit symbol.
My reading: 74330.178 kL
